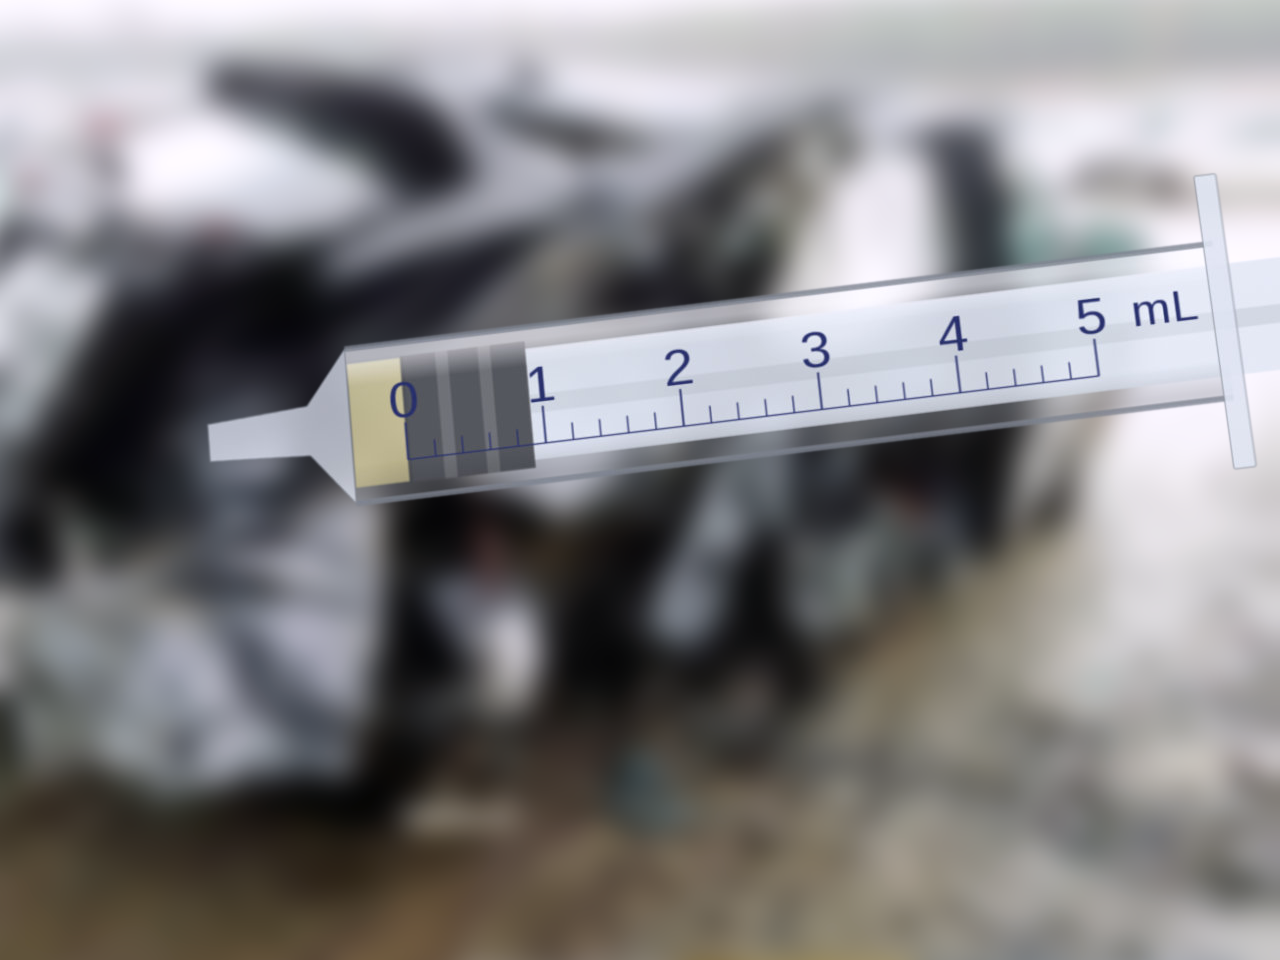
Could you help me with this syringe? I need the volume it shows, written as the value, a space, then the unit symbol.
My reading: 0 mL
